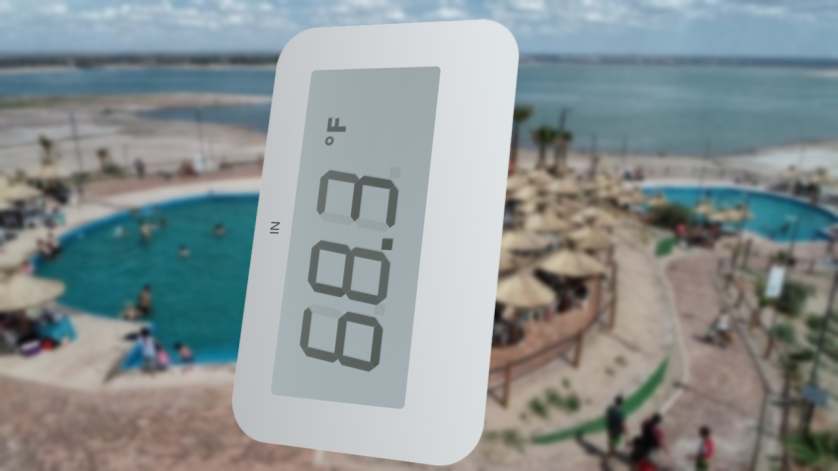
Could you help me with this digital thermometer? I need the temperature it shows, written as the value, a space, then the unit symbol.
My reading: 68.3 °F
